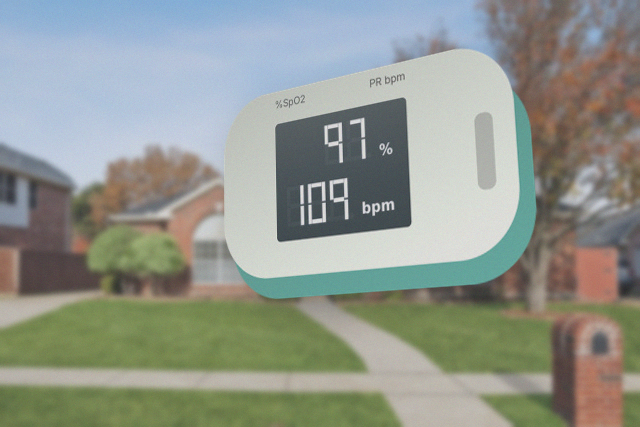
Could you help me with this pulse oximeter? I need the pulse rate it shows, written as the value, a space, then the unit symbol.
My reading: 109 bpm
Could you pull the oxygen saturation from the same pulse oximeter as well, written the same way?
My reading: 97 %
